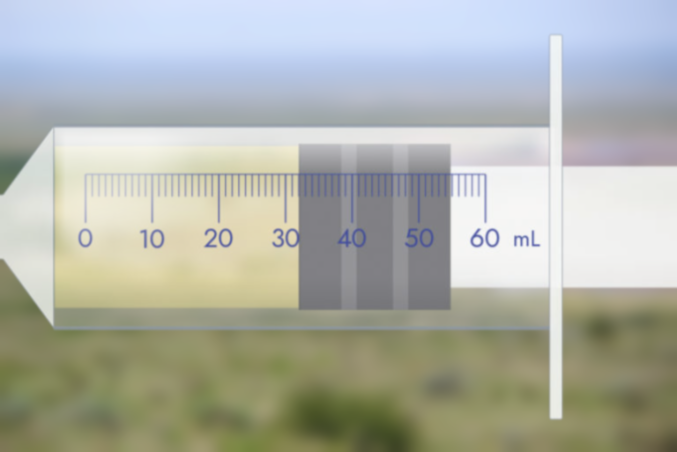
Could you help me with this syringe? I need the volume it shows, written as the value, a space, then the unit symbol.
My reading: 32 mL
